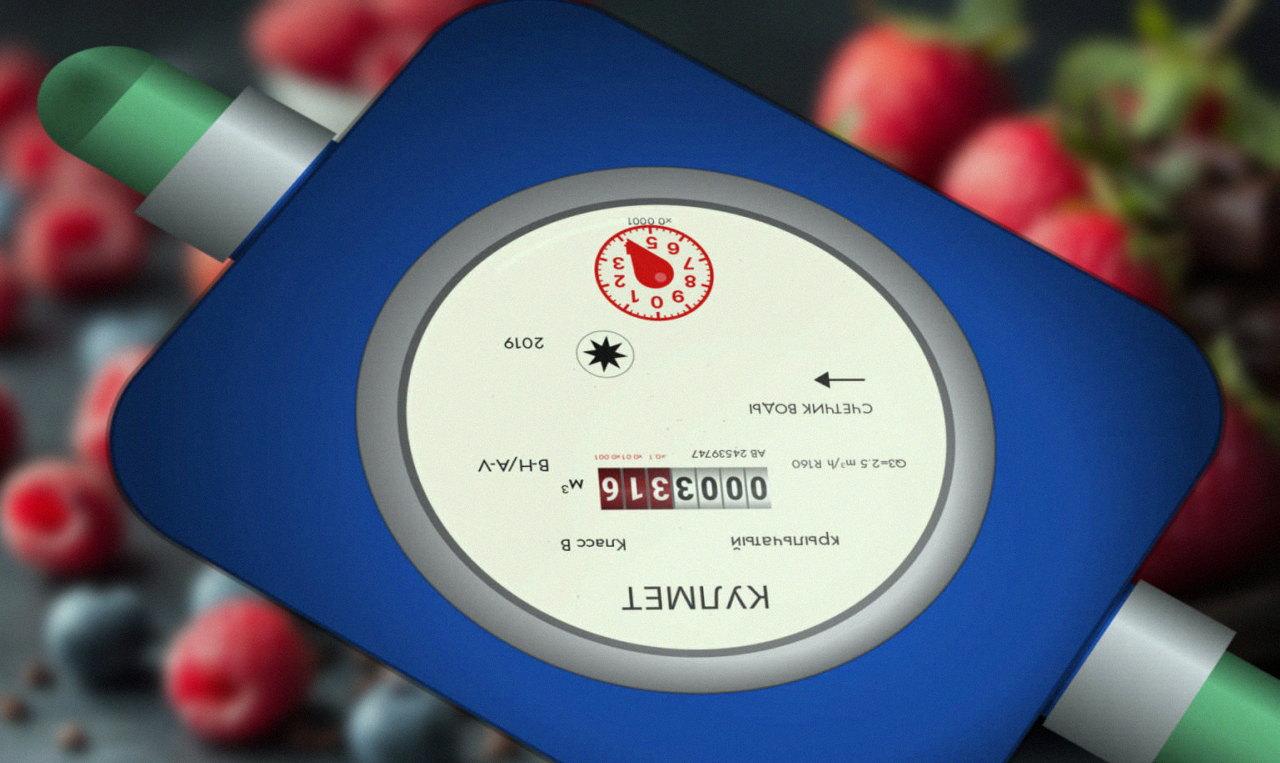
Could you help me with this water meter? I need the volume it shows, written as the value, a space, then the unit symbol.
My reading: 3.3164 m³
